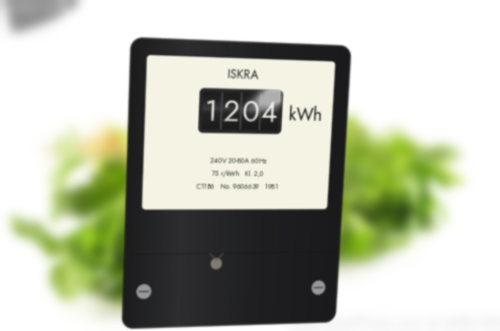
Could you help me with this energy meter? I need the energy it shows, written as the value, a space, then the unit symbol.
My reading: 1204 kWh
